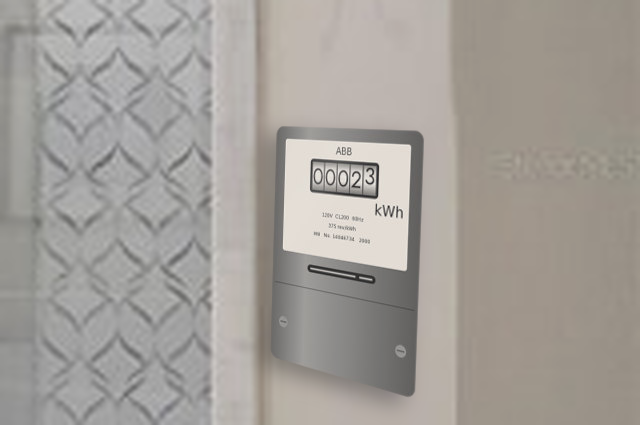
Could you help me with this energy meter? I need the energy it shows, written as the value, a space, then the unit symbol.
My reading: 23 kWh
